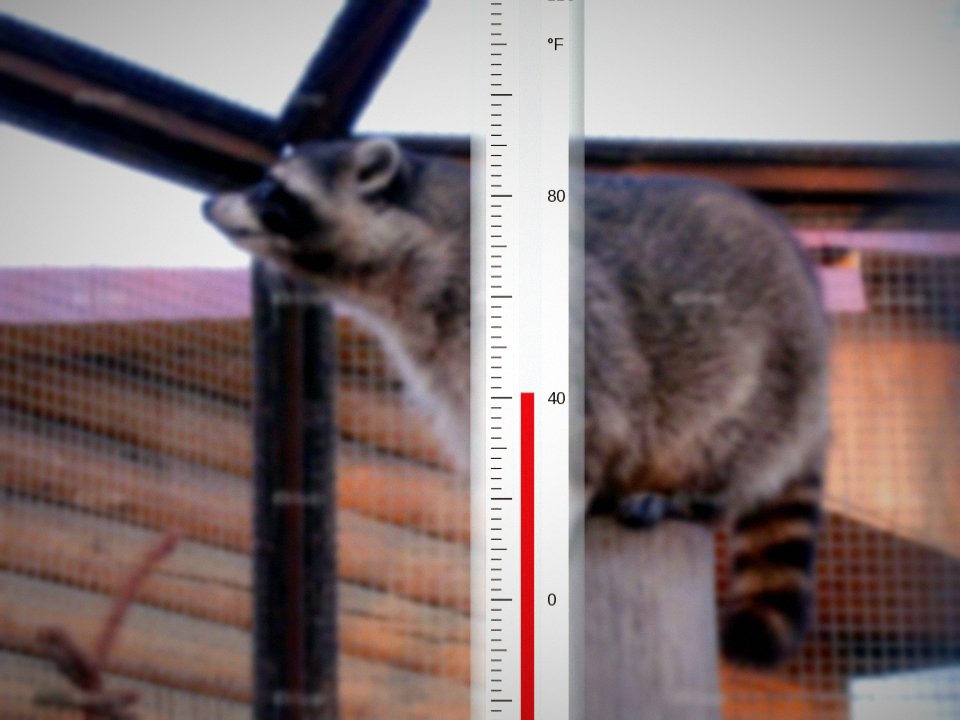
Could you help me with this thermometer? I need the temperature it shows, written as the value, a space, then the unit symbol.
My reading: 41 °F
